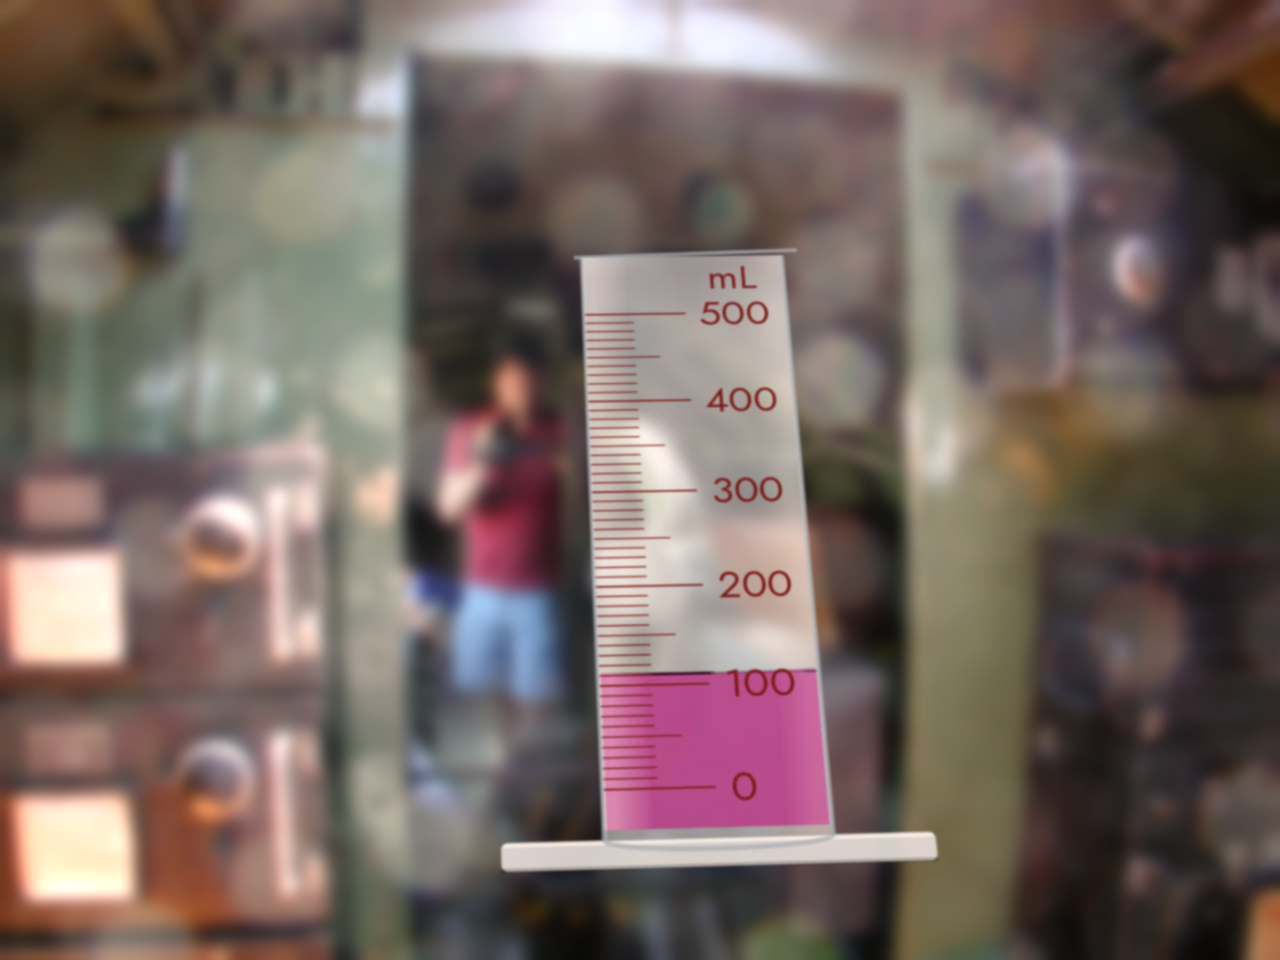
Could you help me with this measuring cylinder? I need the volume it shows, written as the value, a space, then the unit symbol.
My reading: 110 mL
